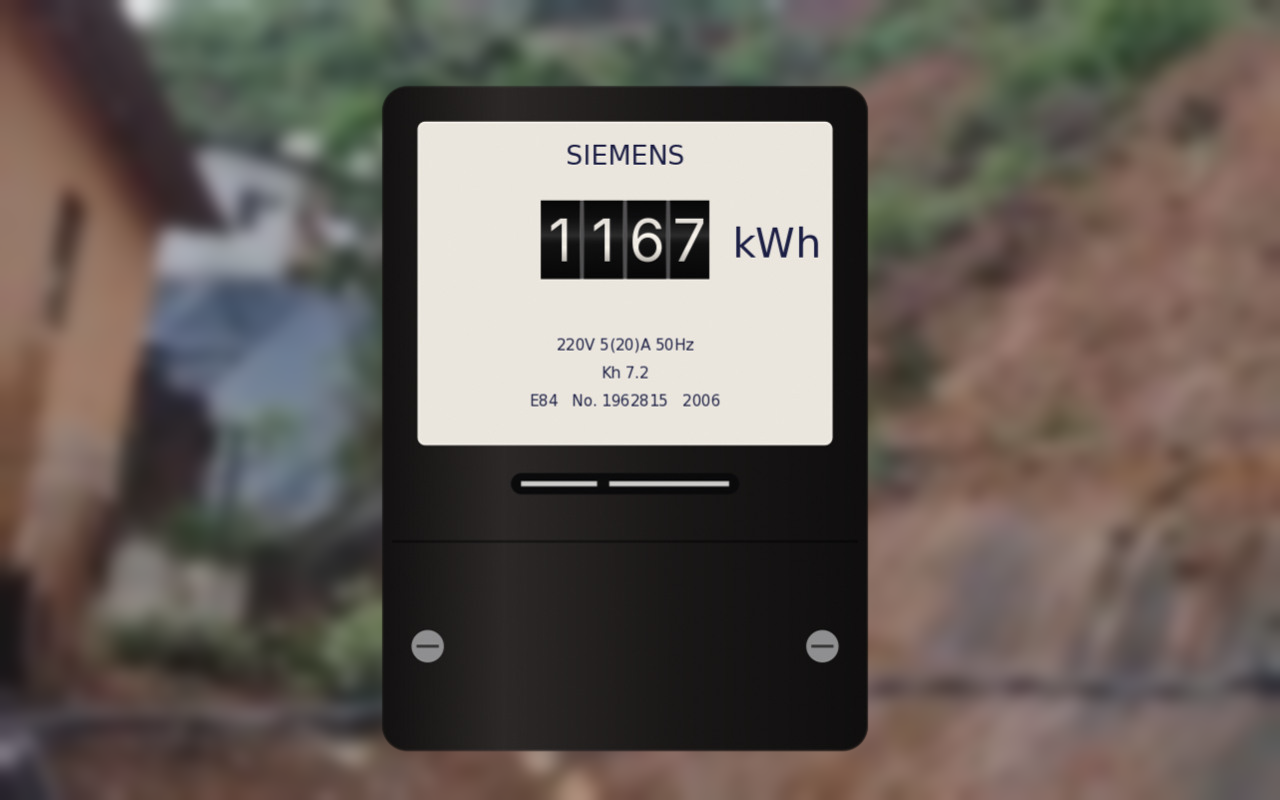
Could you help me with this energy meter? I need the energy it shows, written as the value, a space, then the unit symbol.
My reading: 1167 kWh
